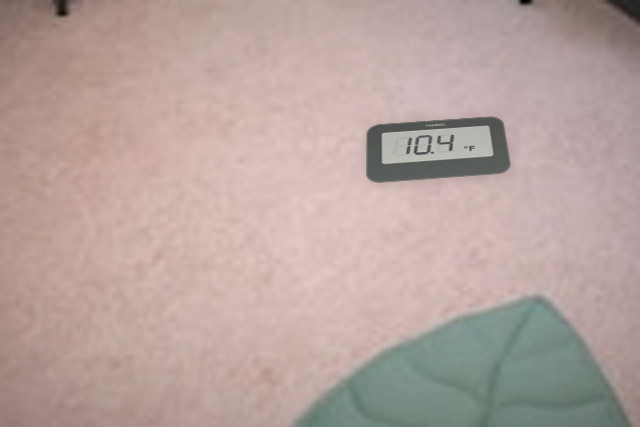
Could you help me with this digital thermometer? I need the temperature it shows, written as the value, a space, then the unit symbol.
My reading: 10.4 °F
